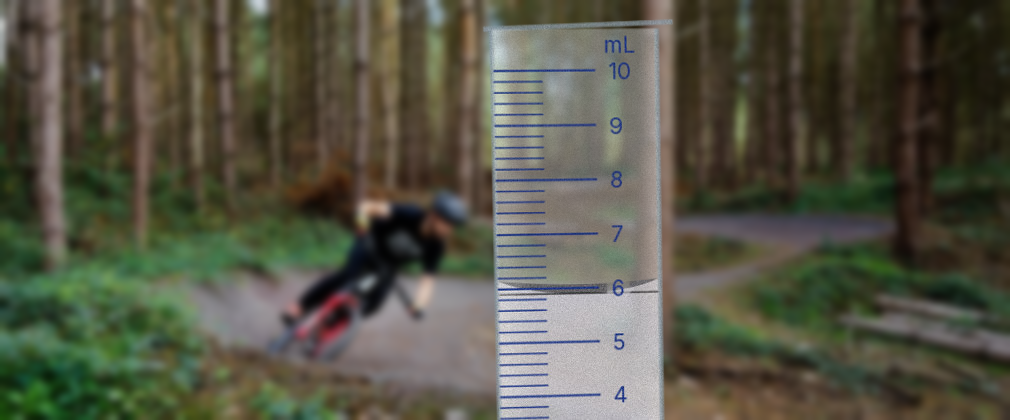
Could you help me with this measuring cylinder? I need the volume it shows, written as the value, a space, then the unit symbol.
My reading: 5.9 mL
